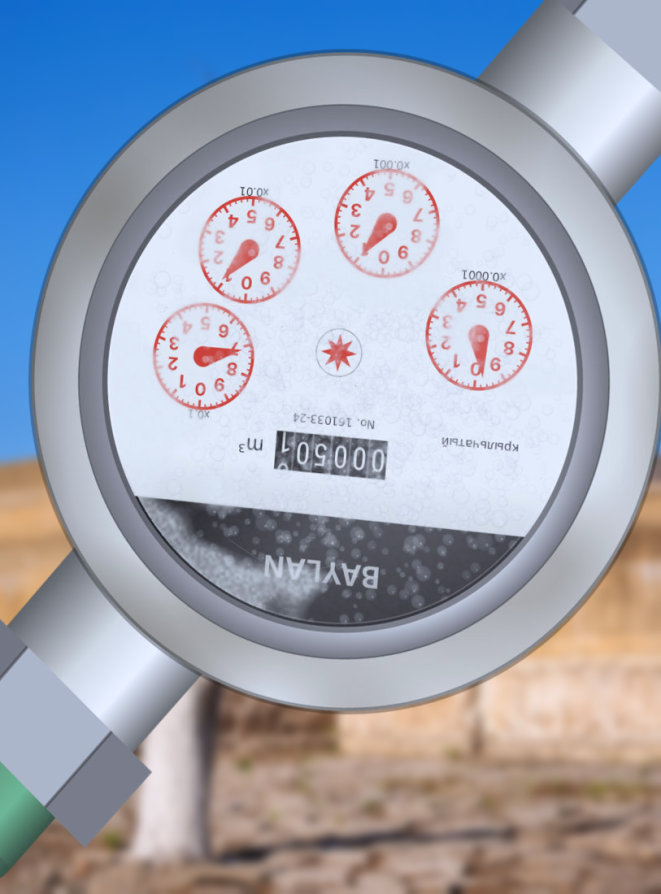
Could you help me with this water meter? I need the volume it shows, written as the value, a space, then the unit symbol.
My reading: 500.7109 m³
